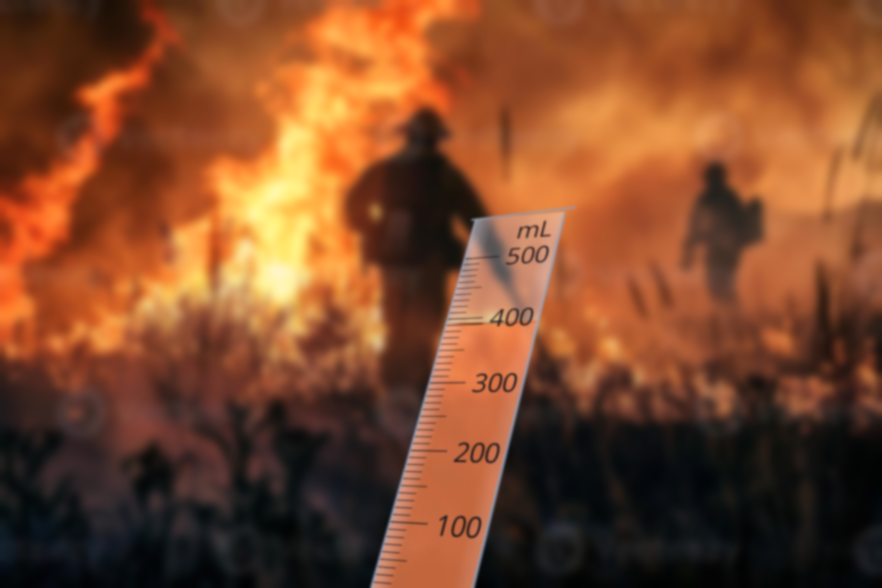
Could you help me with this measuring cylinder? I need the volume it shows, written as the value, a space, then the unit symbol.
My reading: 390 mL
